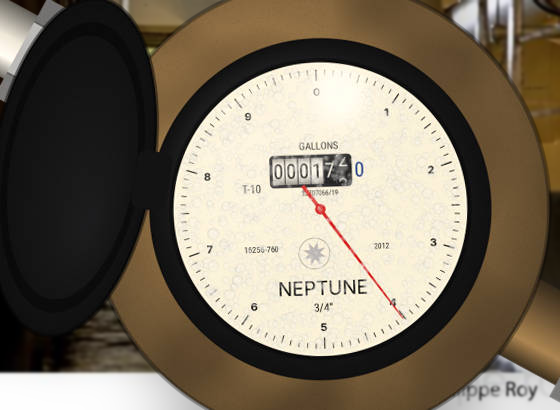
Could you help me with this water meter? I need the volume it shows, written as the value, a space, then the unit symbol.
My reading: 1724.0 gal
